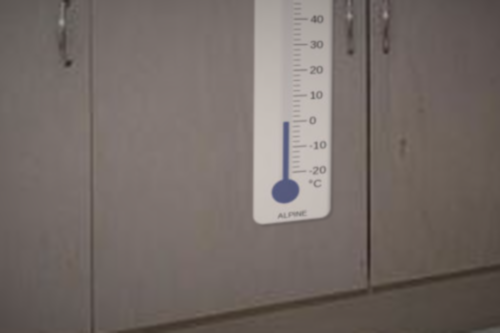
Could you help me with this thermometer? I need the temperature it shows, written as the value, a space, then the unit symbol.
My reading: 0 °C
